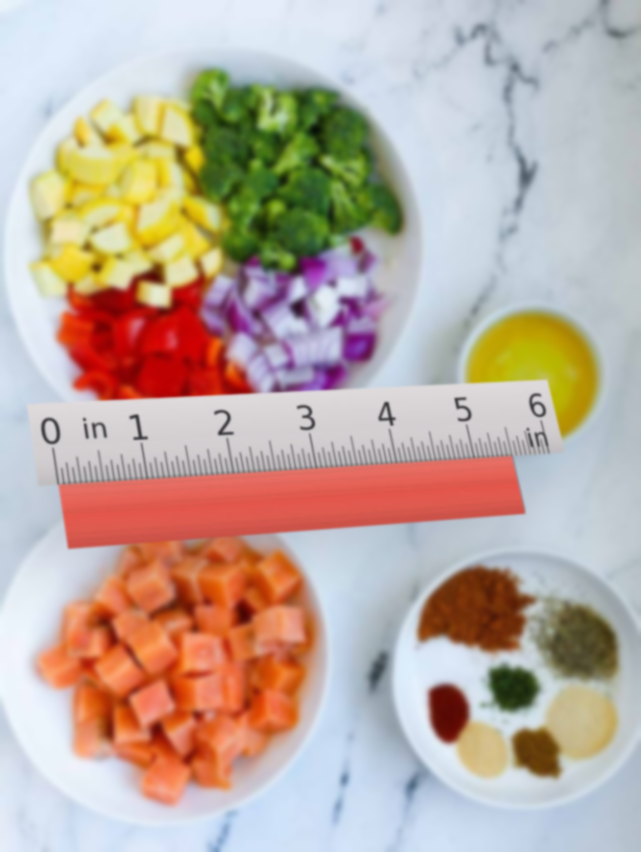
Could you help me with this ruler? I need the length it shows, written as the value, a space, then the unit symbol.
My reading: 5.5 in
